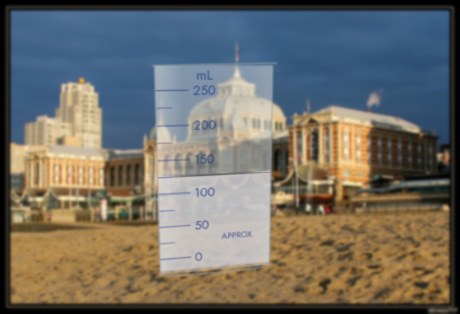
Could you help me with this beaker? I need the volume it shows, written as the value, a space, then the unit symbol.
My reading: 125 mL
